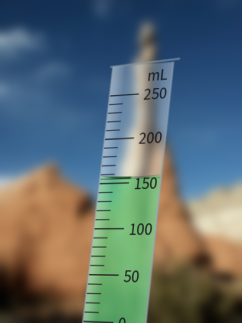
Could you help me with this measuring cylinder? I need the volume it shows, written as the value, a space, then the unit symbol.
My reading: 155 mL
